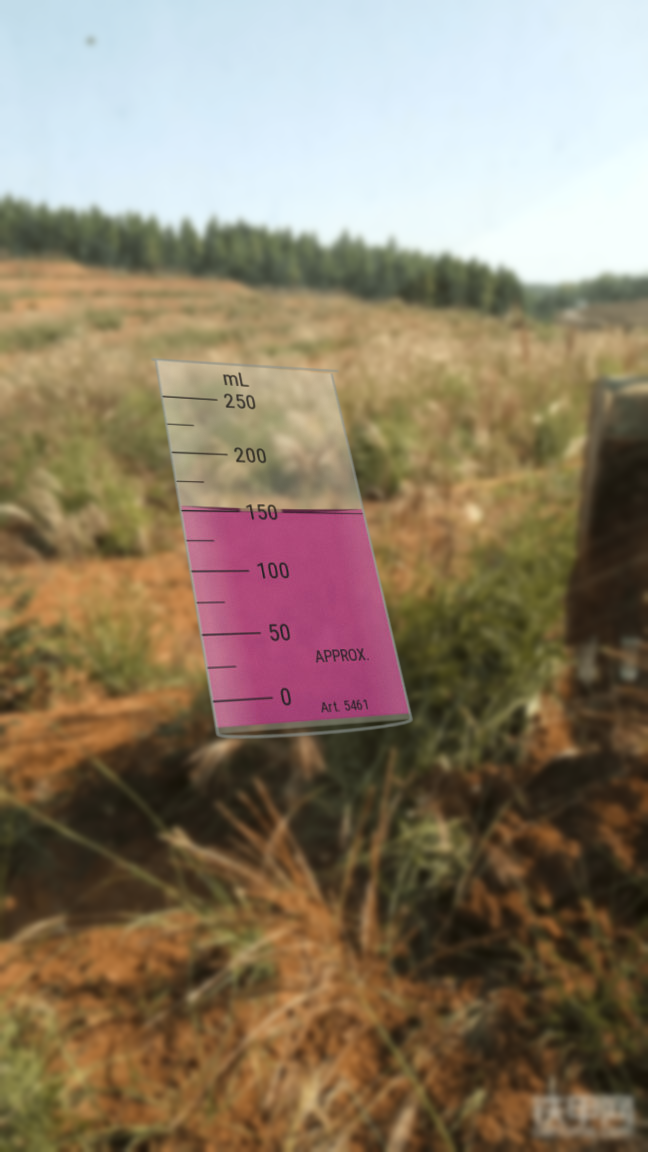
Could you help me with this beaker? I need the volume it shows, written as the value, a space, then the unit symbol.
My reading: 150 mL
